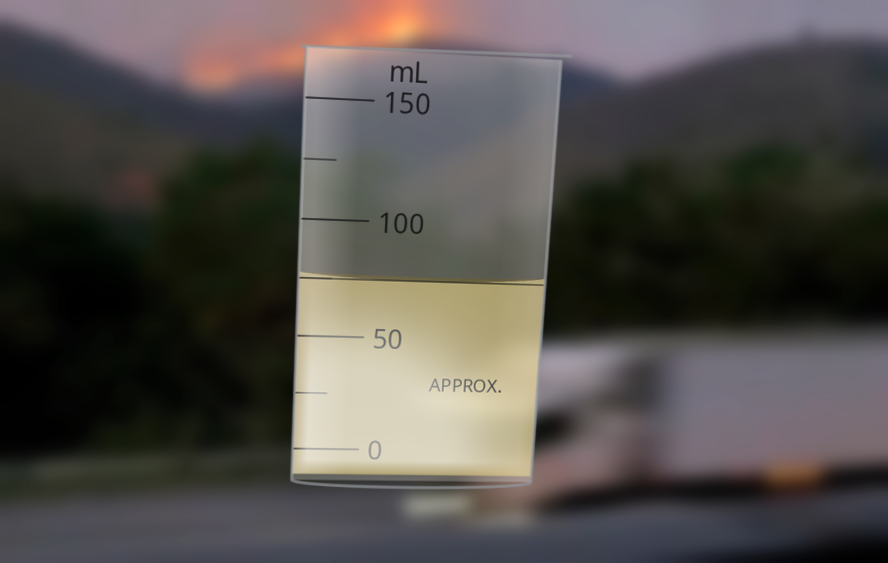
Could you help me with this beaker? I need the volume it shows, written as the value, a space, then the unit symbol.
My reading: 75 mL
